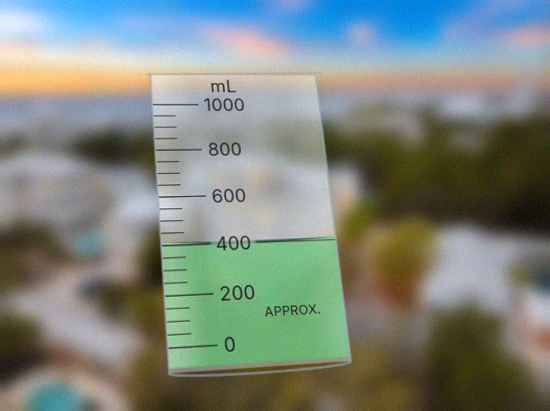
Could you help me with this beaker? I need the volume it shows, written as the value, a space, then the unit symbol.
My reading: 400 mL
